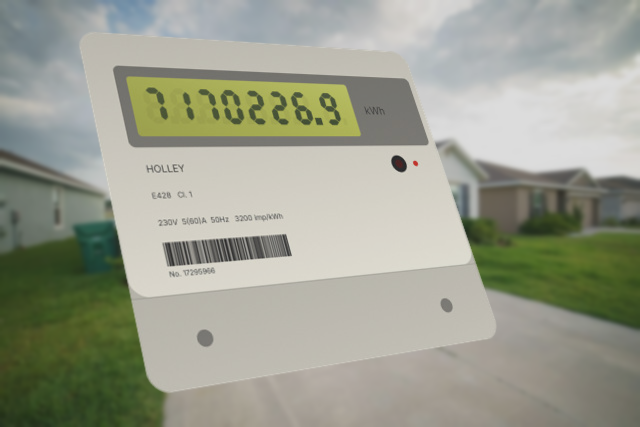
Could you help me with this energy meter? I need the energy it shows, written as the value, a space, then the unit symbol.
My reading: 7170226.9 kWh
